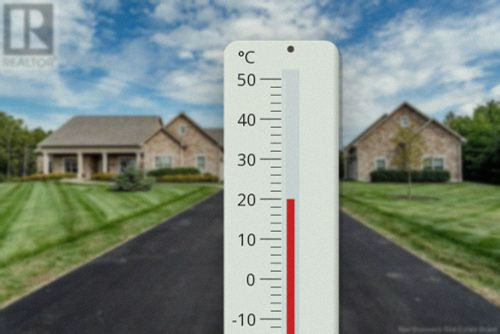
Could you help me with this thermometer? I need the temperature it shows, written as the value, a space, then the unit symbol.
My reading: 20 °C
